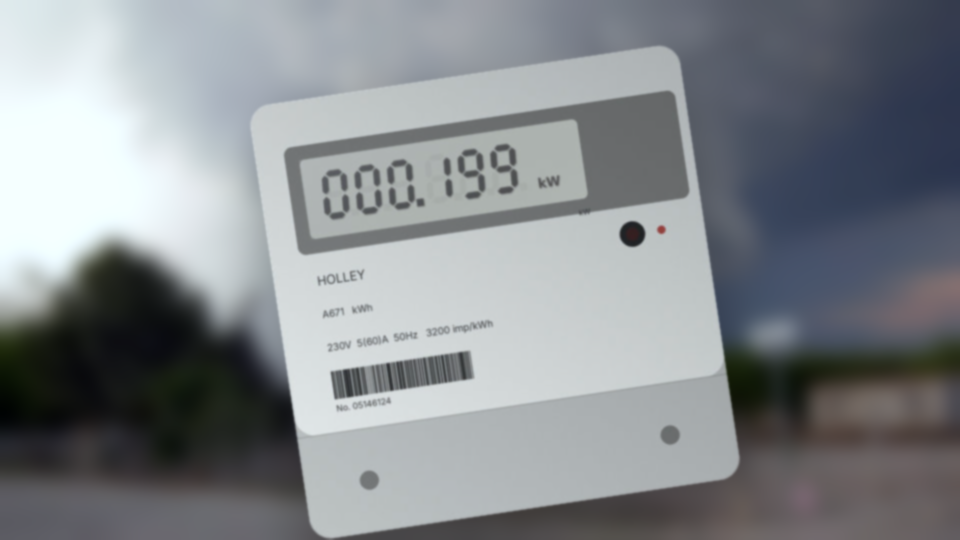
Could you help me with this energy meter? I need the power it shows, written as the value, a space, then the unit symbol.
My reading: 0.199 kW
